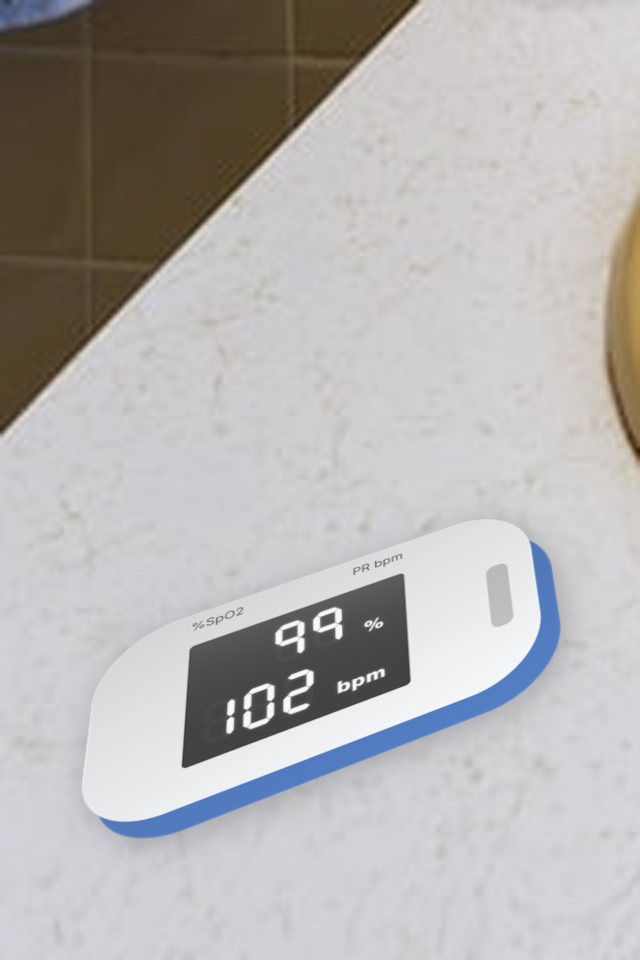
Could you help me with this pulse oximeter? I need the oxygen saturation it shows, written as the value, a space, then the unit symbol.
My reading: 99 %
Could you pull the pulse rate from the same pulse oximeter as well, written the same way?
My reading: 102 bpm
